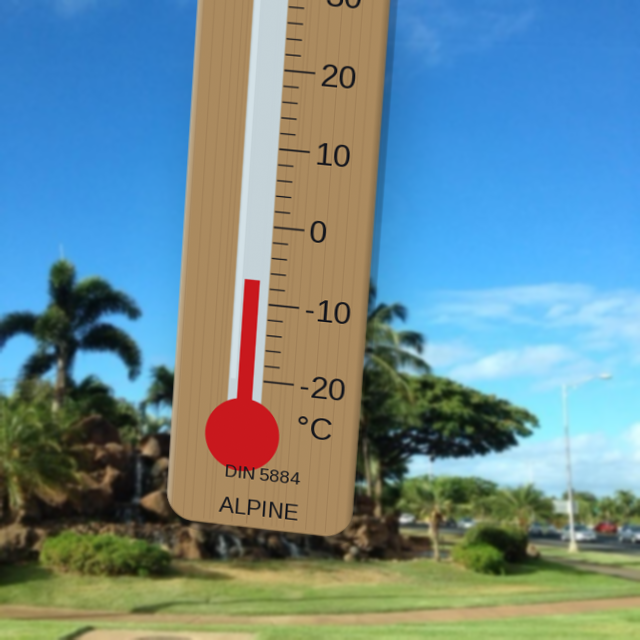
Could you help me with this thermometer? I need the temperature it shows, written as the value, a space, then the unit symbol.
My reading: -7 °C
